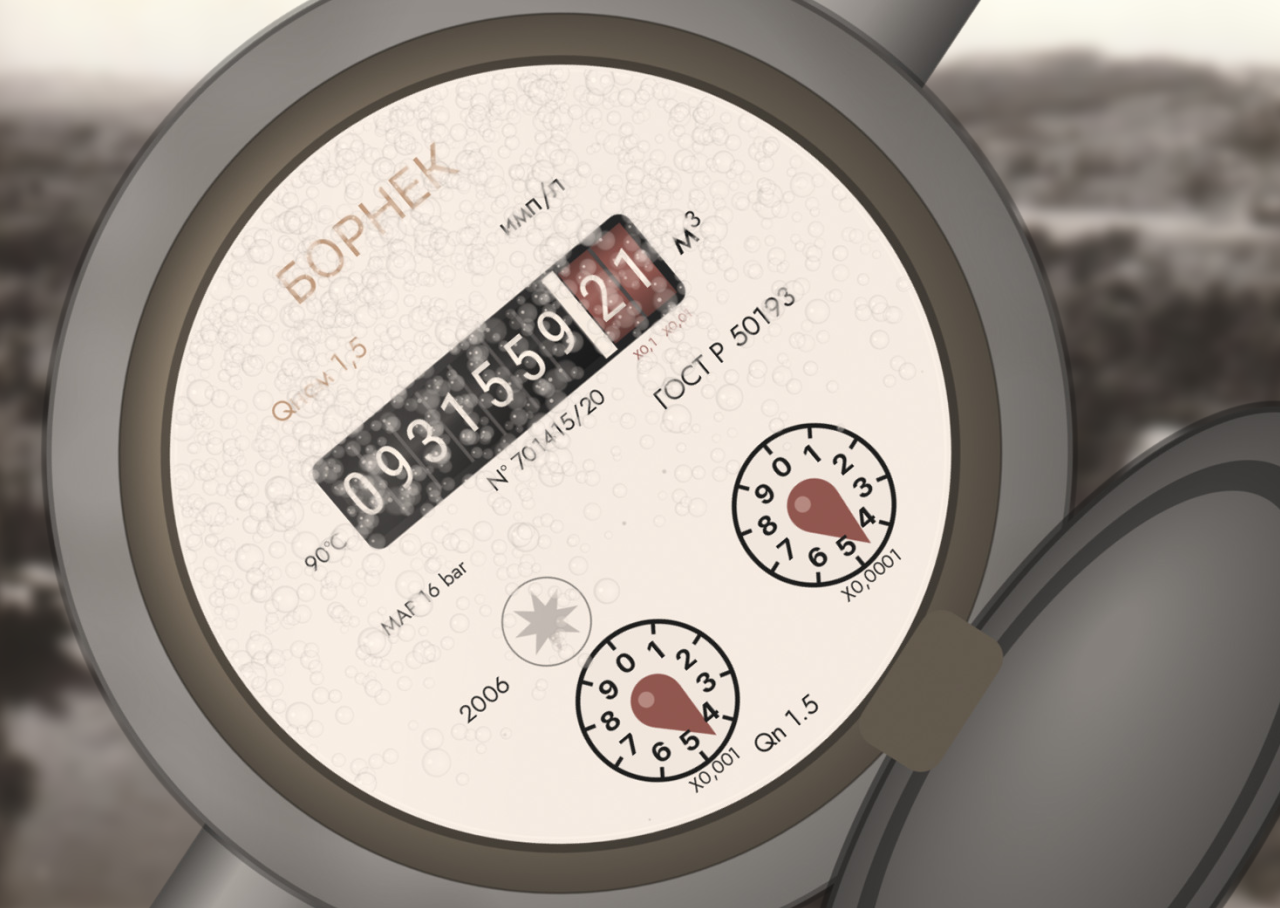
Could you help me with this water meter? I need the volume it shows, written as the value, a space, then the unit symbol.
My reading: 931559.2144 m³
